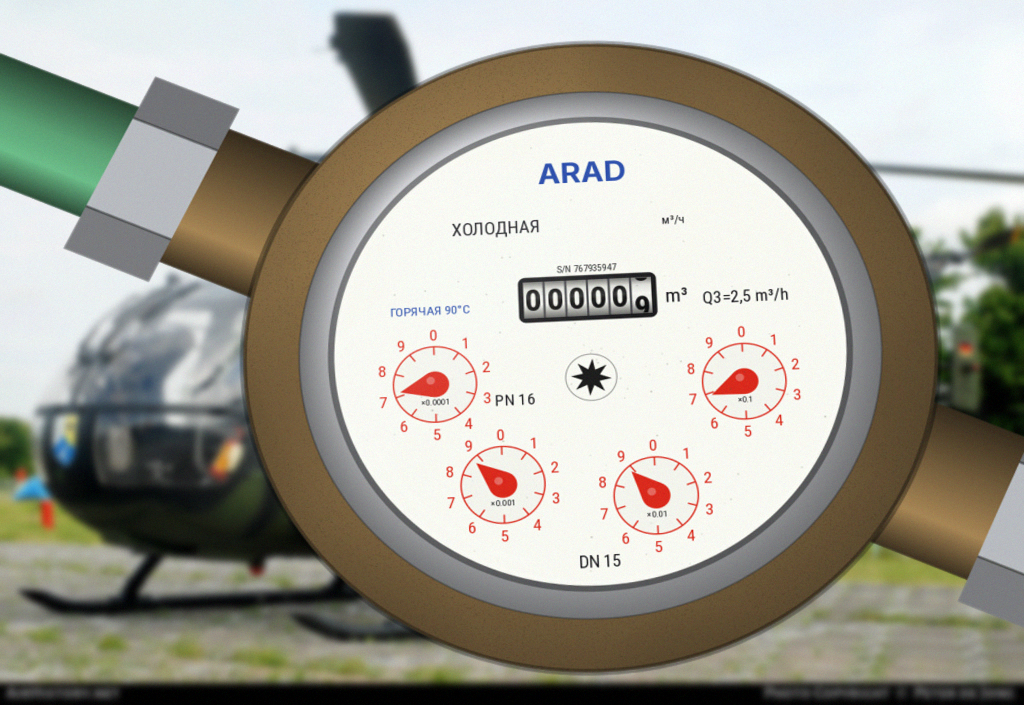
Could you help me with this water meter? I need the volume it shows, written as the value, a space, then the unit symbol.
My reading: 8.6887 m³
